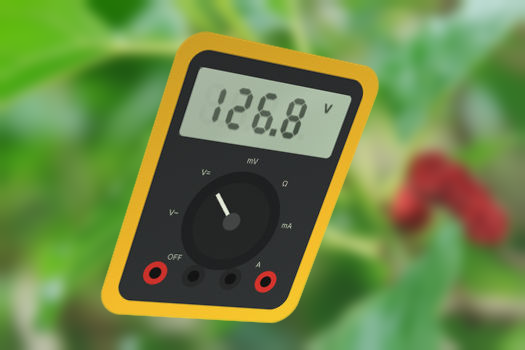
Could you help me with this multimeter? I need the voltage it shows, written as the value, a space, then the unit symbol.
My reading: 126.8 V
